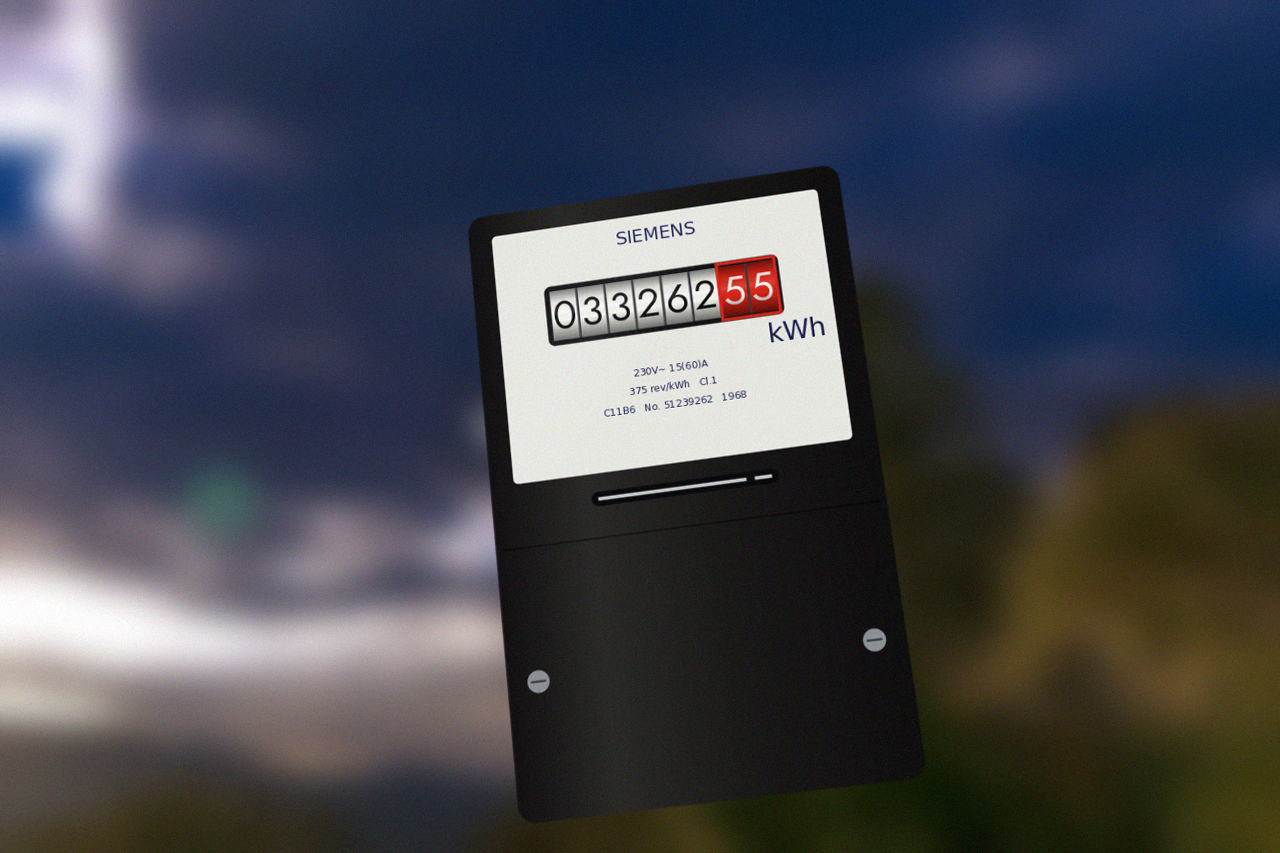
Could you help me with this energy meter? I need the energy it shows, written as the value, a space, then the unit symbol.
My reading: 33262.55 kWh
